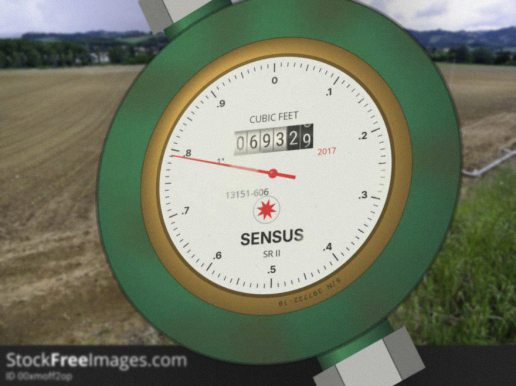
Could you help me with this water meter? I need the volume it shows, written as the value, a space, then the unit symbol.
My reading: 69328.79 ft³
